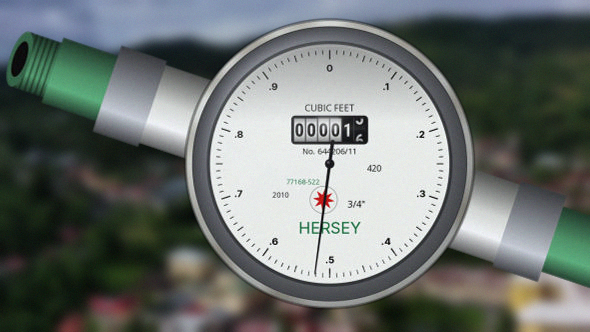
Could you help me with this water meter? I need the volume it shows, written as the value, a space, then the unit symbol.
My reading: 15.52 ft³
